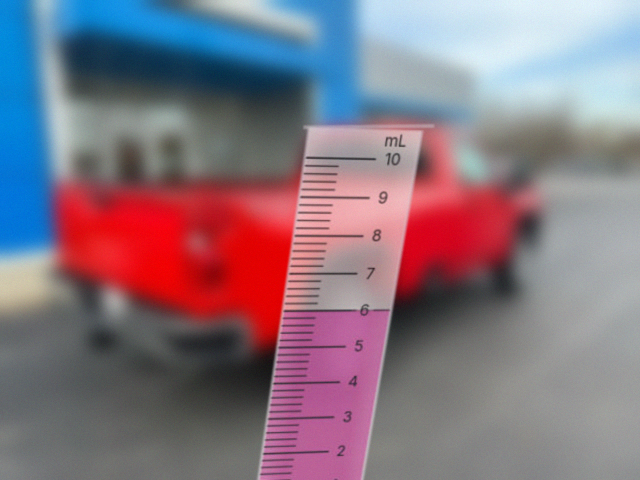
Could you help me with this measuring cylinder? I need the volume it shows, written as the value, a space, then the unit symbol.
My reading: 6 mL
